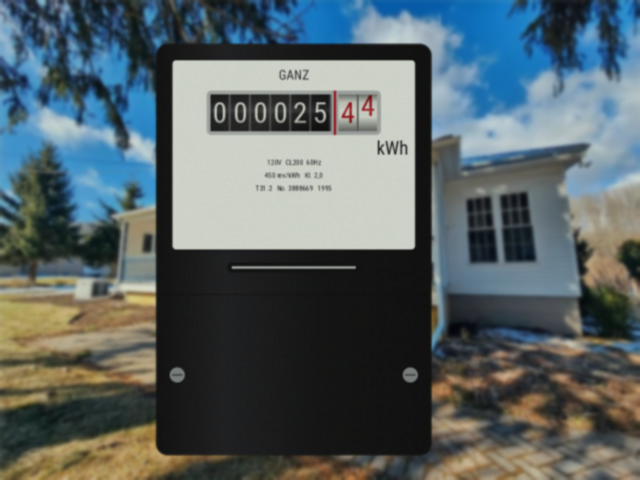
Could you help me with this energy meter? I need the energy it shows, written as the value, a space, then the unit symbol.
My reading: 25.44 kWh
